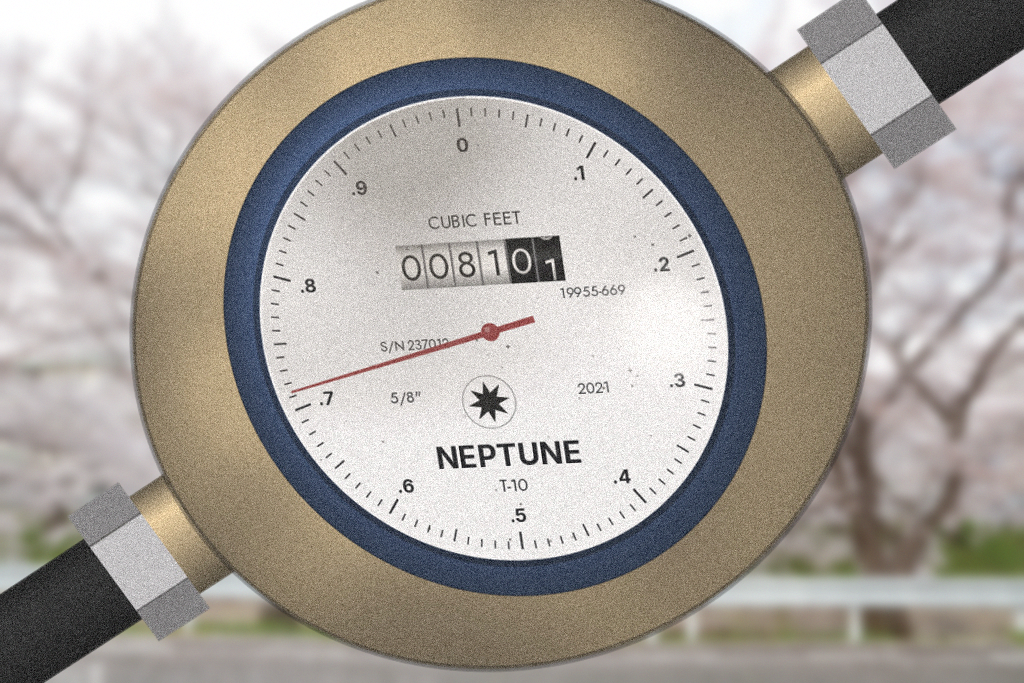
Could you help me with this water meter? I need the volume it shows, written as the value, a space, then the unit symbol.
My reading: 8100.71 ft³
